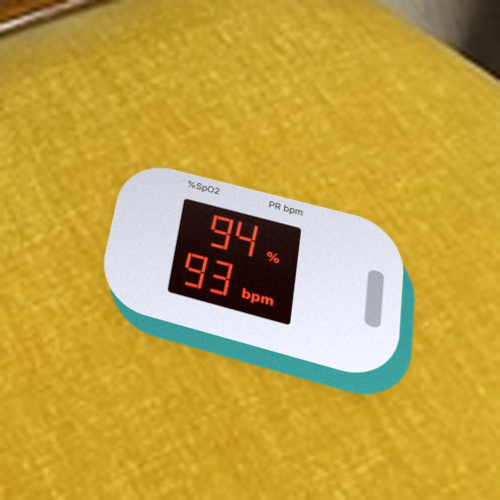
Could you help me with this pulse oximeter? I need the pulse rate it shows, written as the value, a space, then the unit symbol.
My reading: 93 bpm
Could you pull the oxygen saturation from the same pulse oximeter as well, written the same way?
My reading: 94 %
